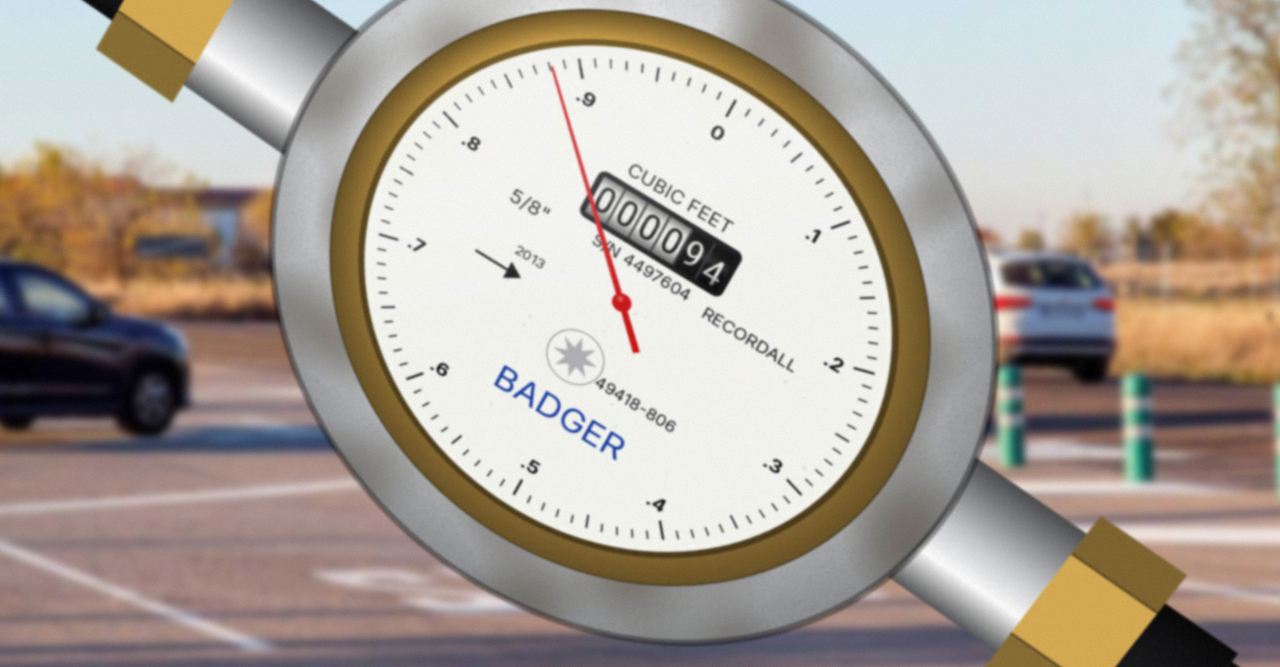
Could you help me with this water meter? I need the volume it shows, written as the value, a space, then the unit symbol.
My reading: 93.88 ft³
